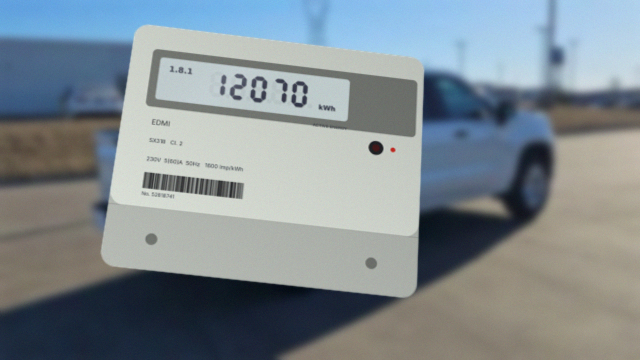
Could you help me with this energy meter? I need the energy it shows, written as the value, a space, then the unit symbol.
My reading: 12070 kWh
